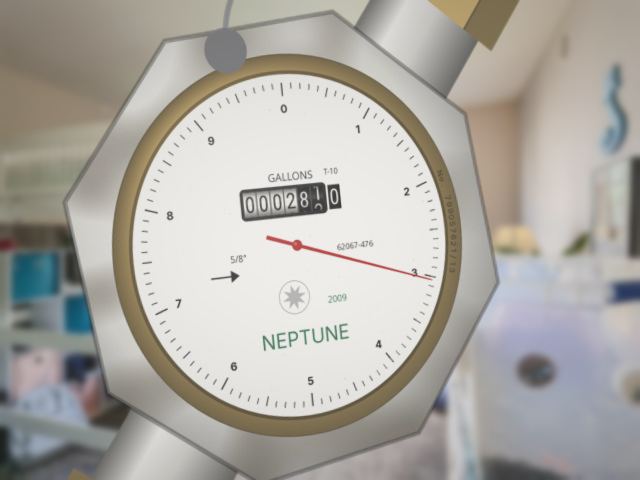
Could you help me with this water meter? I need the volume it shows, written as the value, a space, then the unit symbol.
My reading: 2813.0 gal
